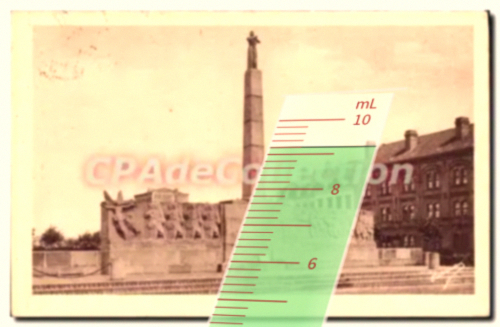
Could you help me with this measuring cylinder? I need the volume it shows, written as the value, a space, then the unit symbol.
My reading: 9.2 mL
